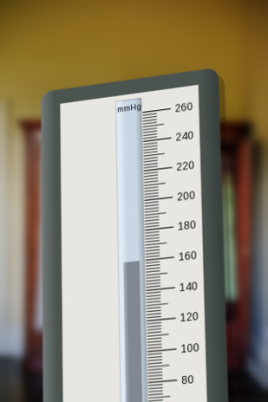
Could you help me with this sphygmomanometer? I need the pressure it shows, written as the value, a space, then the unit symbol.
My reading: 160 mmHg
